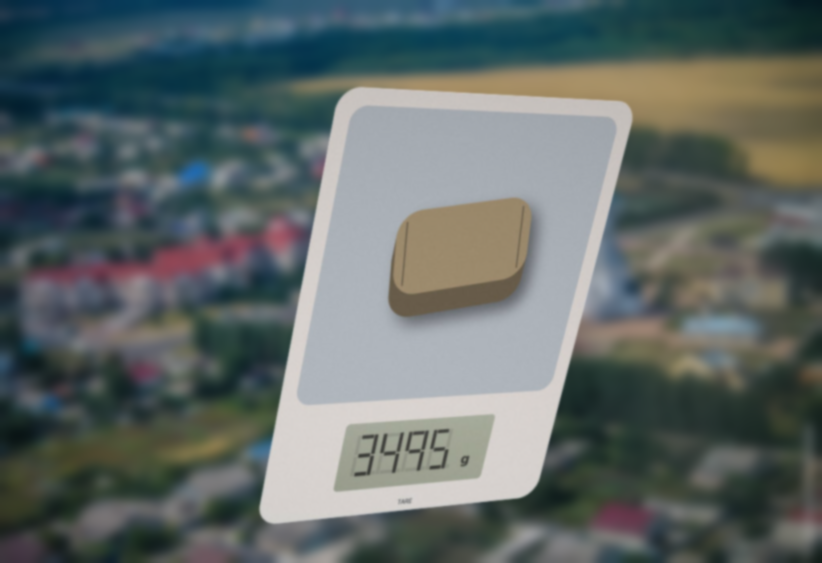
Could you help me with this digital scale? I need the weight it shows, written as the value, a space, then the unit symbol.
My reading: 3495 g
